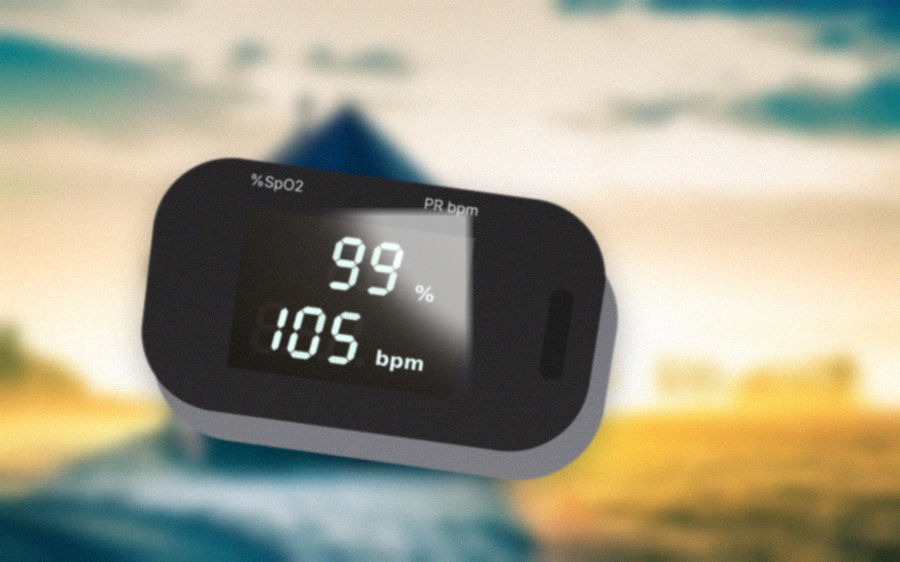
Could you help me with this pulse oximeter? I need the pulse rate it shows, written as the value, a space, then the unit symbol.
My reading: 105 bpm
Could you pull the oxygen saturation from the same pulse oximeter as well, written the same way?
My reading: 99 %
